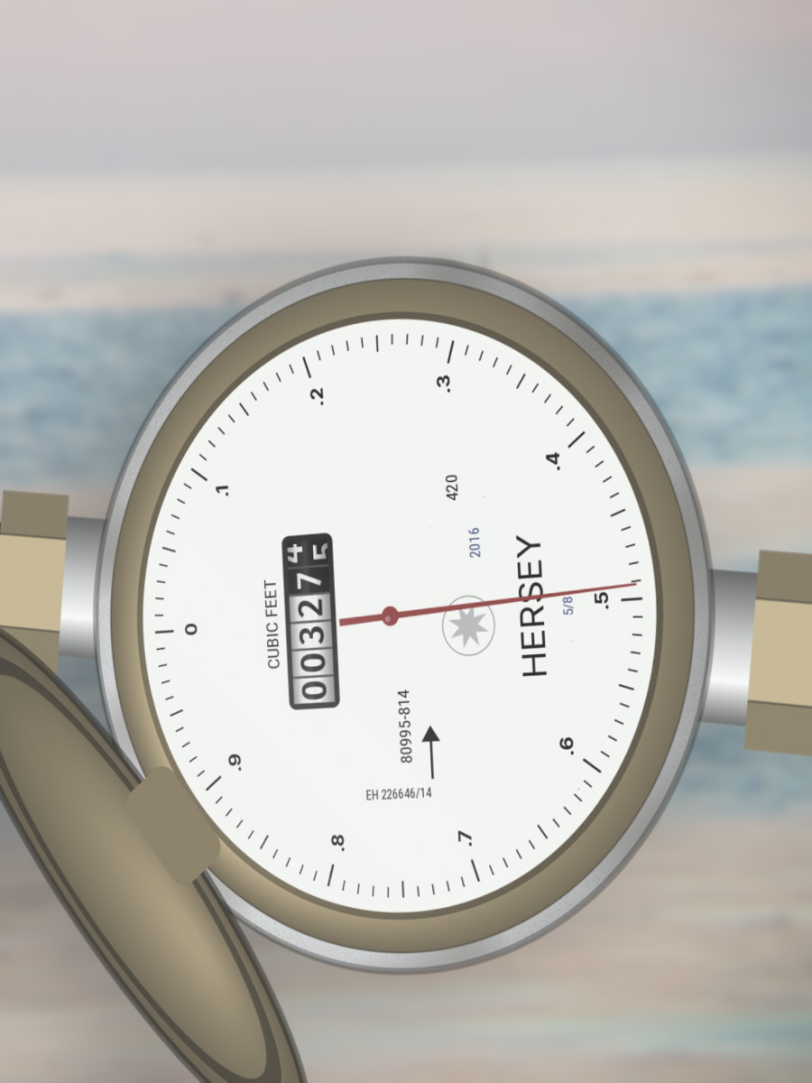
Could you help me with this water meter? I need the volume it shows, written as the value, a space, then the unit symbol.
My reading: 3274.49 ft³
